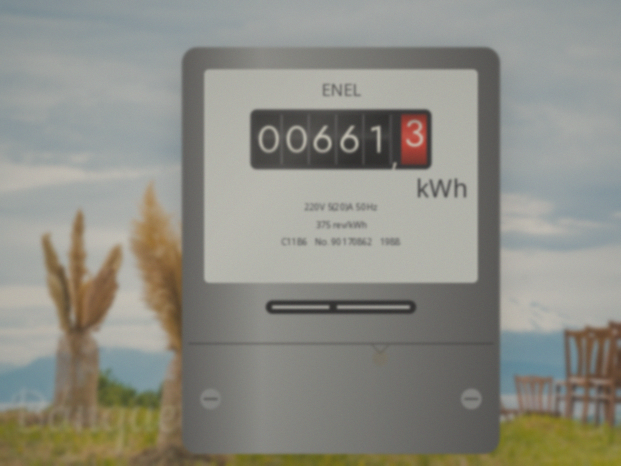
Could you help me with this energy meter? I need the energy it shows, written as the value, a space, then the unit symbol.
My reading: 661.3 kWh
